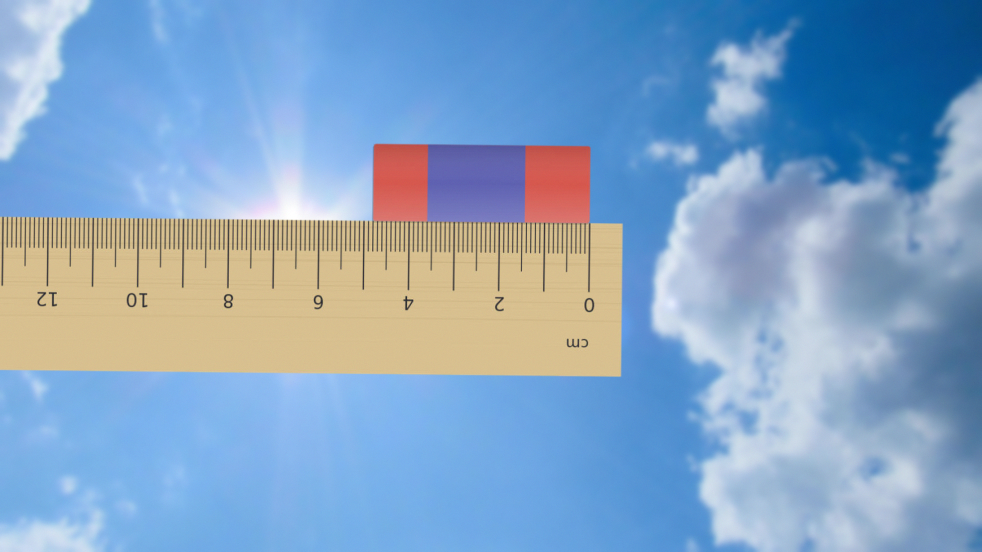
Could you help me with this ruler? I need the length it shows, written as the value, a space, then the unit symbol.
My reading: 4.8 cm
